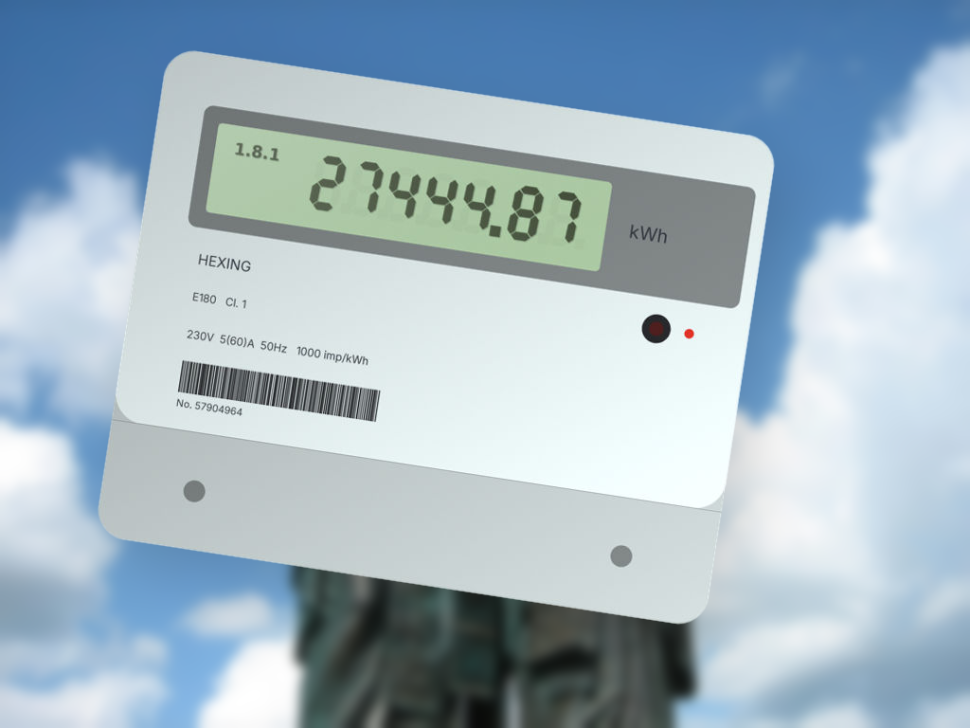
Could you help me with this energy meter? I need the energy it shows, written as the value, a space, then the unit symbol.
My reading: 27444.87 kWh
